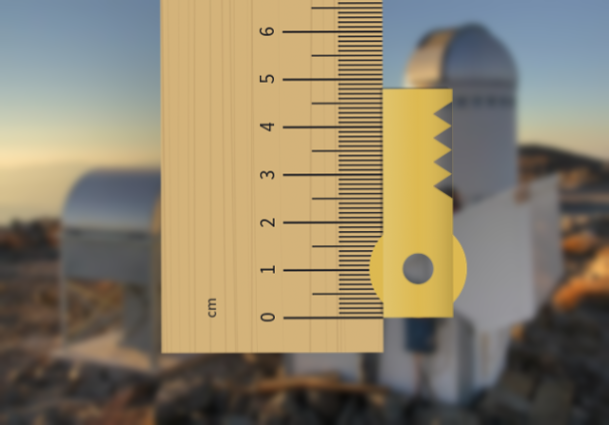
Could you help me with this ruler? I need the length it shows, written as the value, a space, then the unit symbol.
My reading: 4.8 cm
